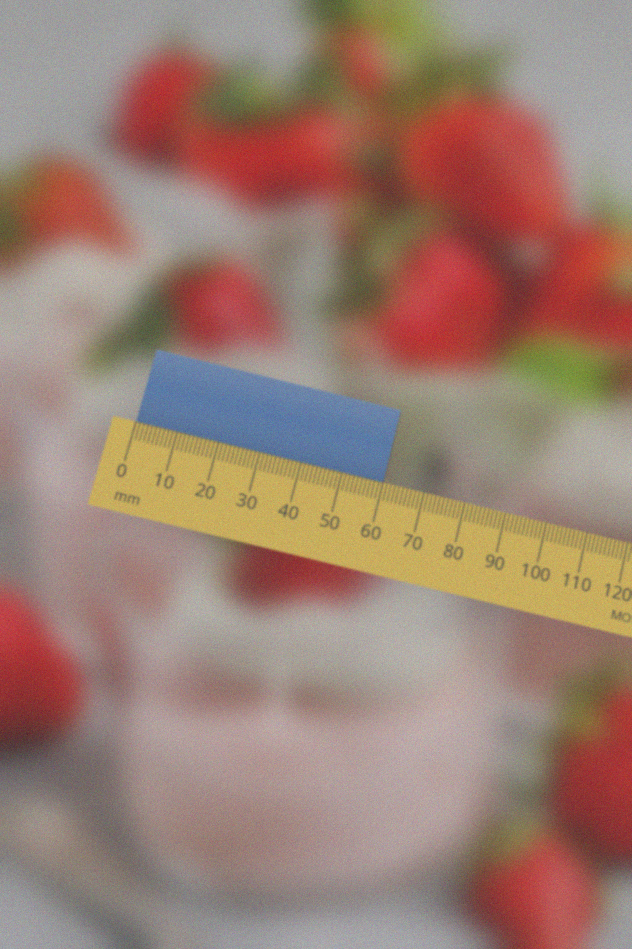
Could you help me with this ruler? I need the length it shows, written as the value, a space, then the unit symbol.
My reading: 60 mm
